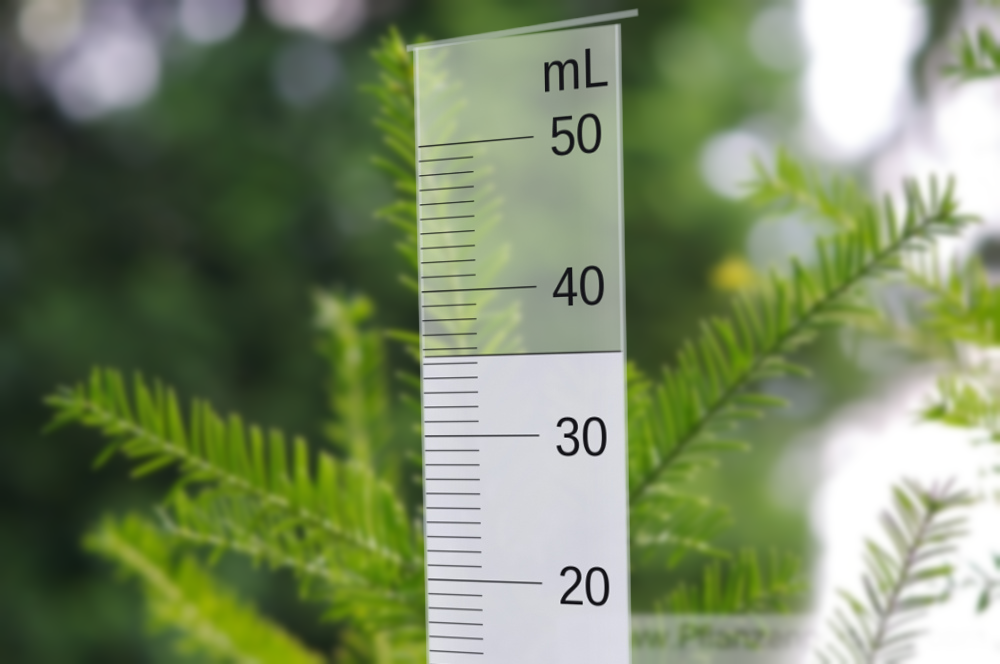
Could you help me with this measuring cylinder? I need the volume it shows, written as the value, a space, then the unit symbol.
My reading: 35.5 mL
